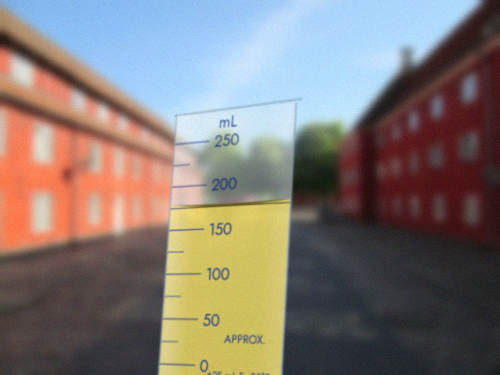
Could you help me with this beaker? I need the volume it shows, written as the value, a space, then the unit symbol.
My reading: 175 mL
